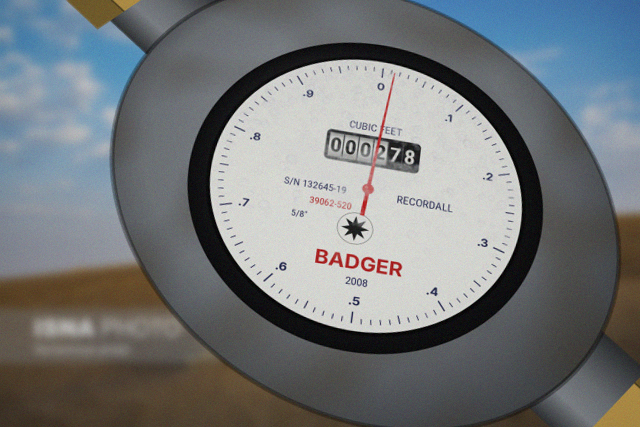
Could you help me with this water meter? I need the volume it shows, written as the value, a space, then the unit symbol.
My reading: 278.01 ft³
